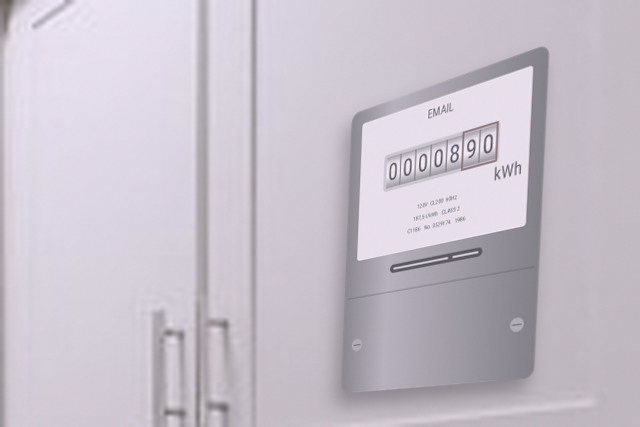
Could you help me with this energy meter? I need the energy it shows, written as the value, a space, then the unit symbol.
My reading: 8.90 kWh
